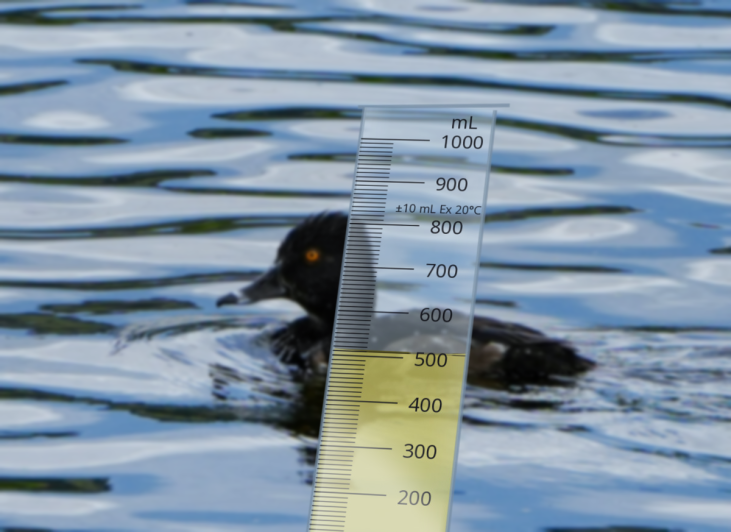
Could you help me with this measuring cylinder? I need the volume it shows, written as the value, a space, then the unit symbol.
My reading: 510 mL
